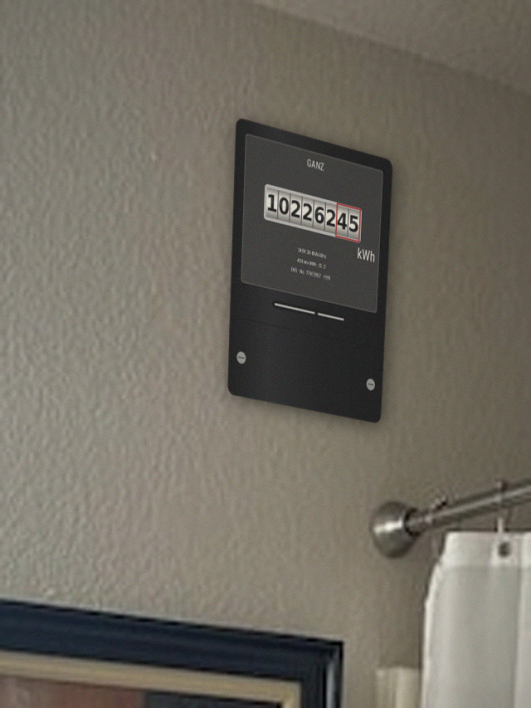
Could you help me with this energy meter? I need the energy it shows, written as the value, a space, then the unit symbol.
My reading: 102262.45 kWh
